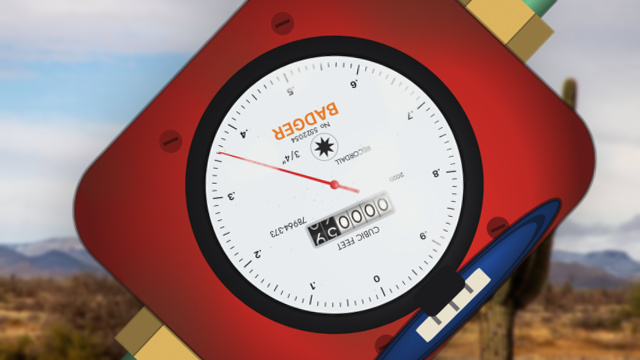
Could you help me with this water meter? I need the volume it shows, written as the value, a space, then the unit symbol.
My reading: 59.36 ft³
